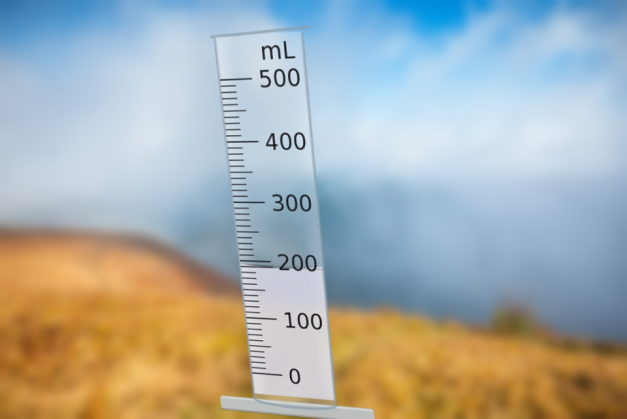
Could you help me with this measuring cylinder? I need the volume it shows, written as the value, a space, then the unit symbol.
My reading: 190 mL
